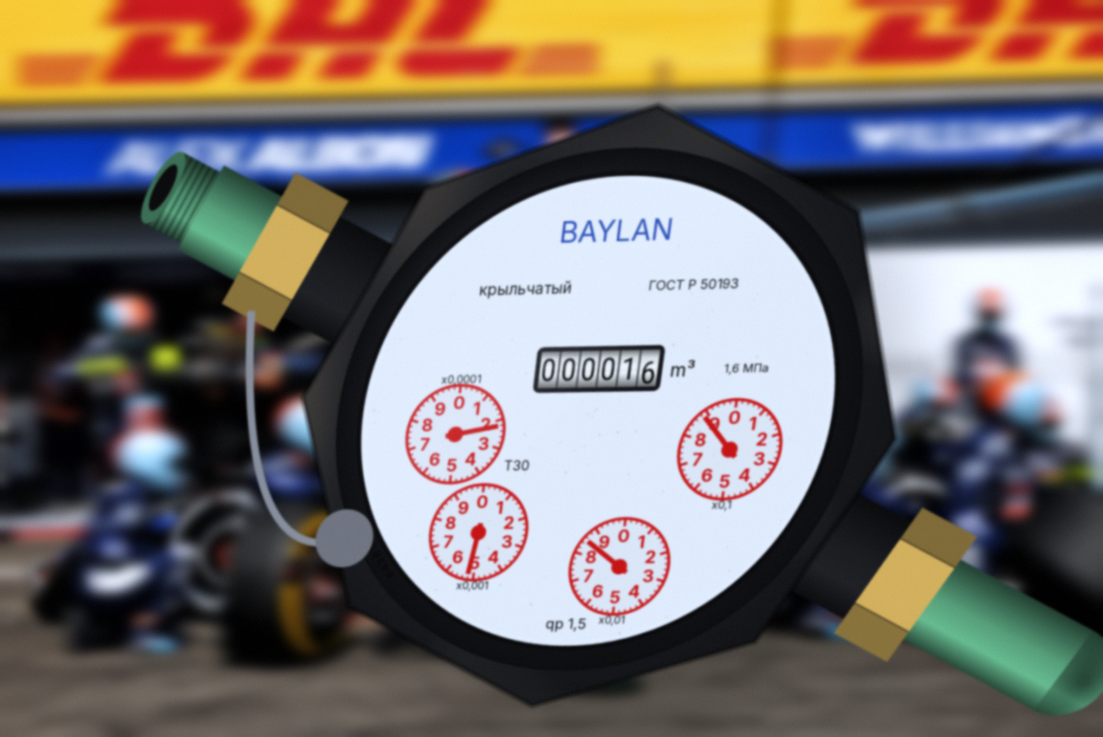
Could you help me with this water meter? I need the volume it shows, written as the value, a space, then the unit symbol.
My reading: 15.8852 m³
